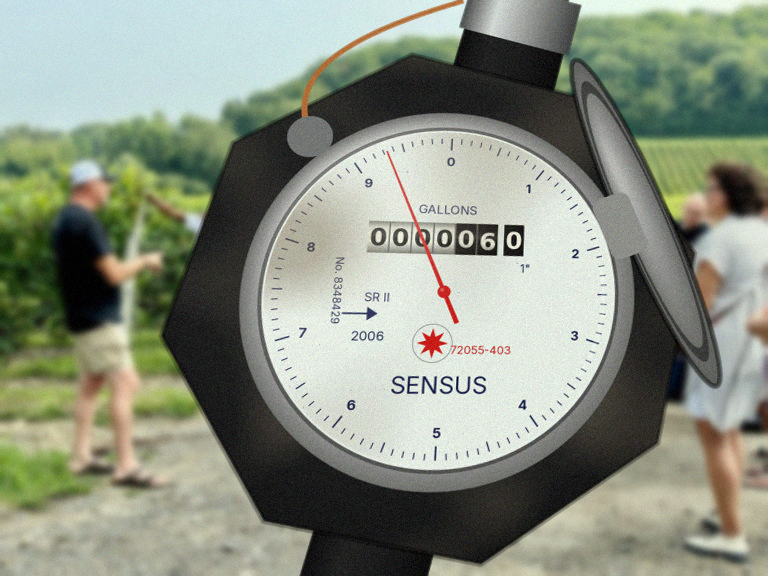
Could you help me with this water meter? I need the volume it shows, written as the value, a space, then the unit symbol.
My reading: 59.3 gal
